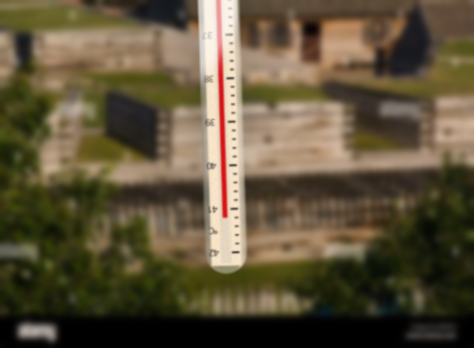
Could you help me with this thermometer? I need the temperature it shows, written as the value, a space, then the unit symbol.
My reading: 41.2 °C
